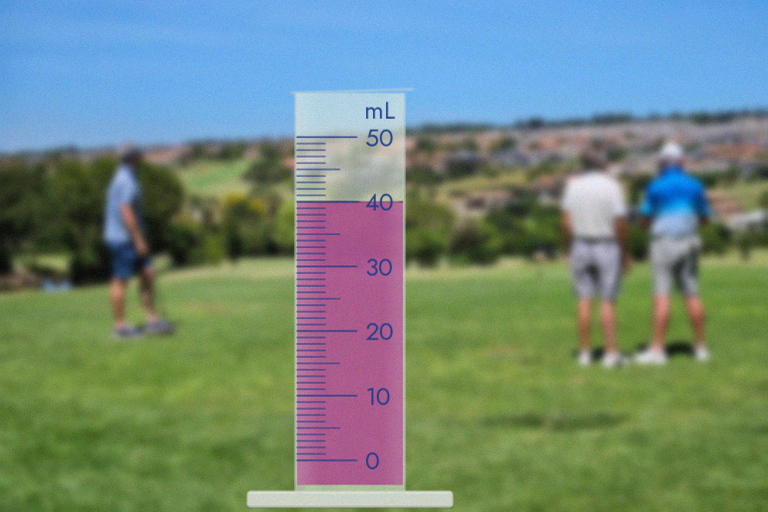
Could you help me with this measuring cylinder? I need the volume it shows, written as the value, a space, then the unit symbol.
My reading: 40 mL
